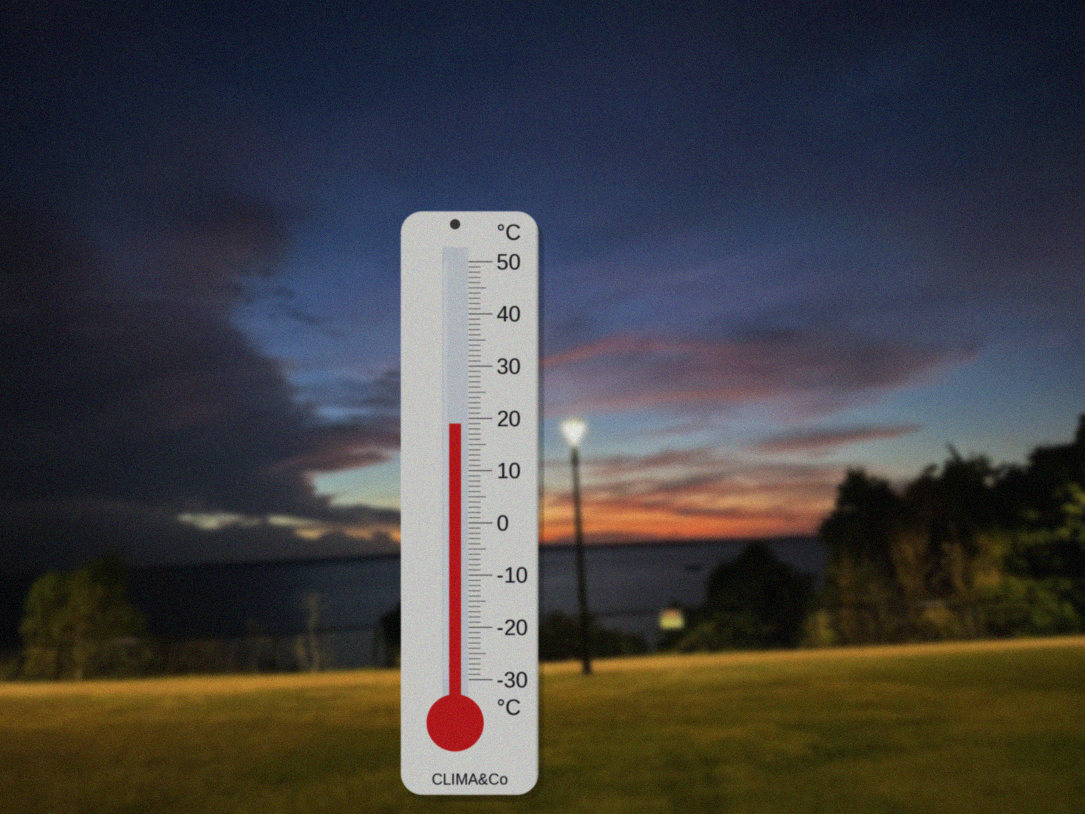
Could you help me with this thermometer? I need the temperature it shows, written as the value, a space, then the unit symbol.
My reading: 19 °C
